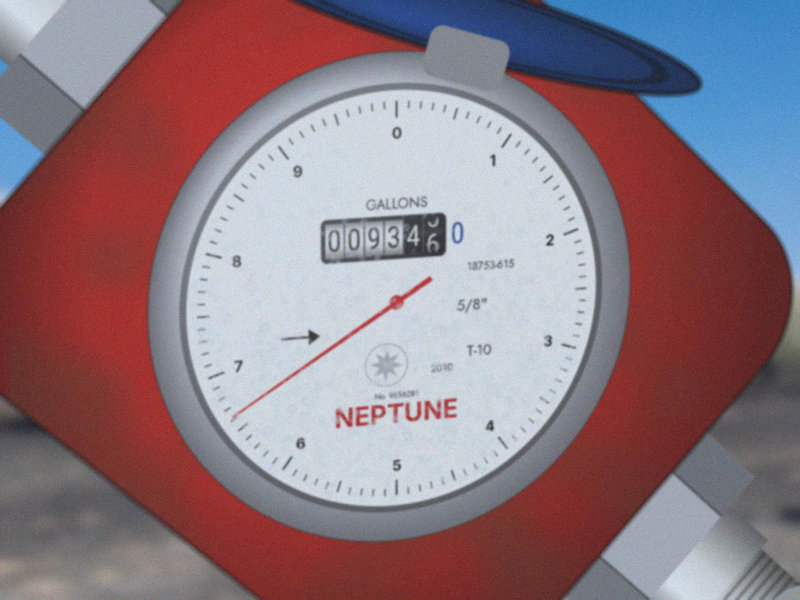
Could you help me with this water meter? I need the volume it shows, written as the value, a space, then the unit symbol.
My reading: 93456.6 gal
